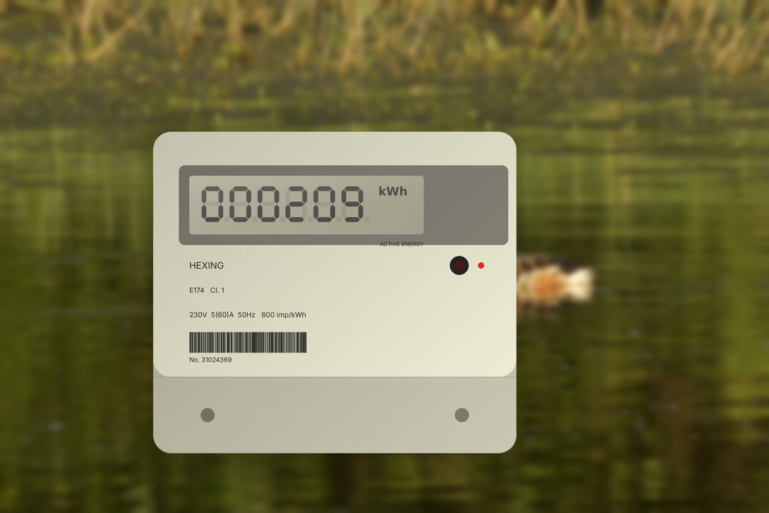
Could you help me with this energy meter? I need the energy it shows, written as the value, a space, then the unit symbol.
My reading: 209 kWh
